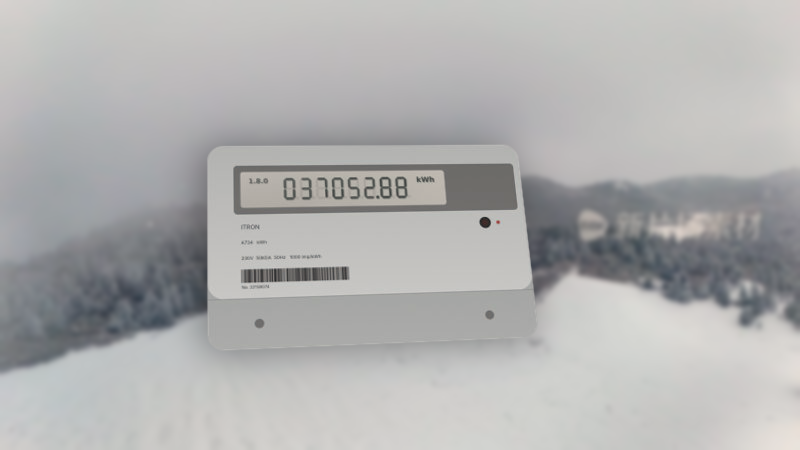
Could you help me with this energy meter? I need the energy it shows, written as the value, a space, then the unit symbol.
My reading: 37052.88 kWh
